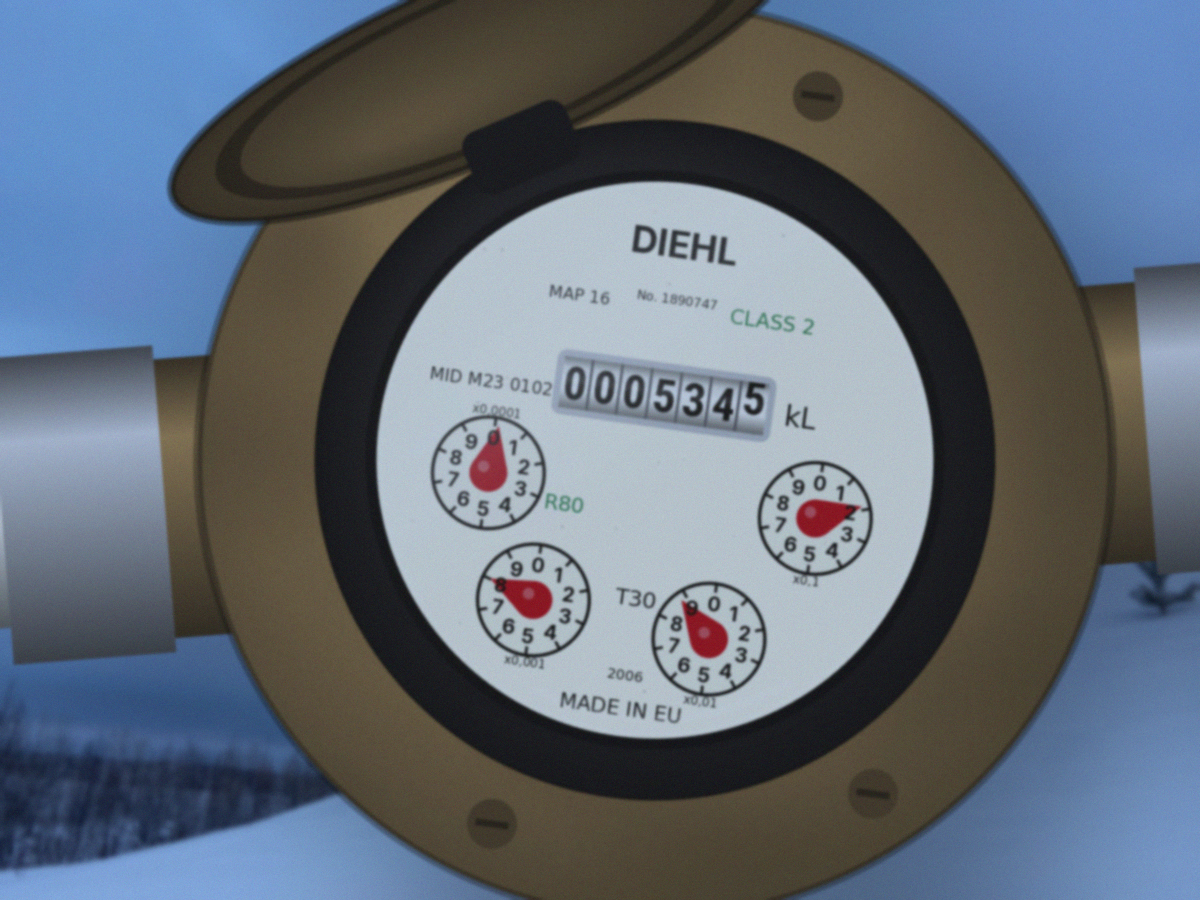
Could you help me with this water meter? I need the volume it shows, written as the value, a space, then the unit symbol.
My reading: 5345.1880 kL
